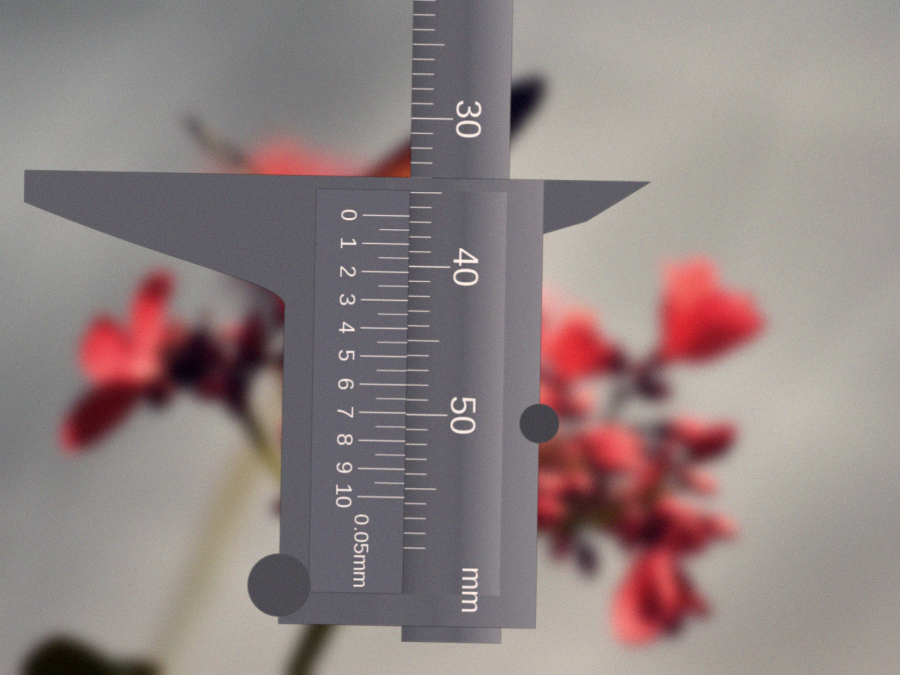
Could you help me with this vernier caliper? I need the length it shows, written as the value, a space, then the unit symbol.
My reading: 36.6 mm
